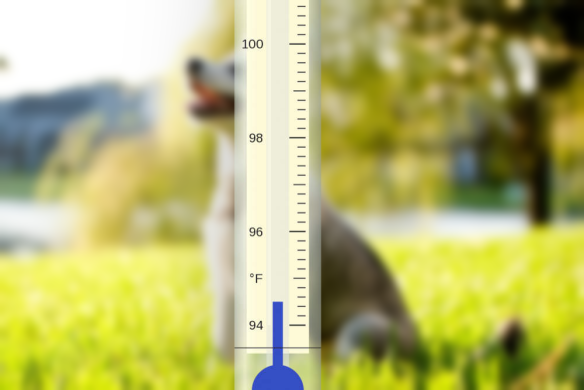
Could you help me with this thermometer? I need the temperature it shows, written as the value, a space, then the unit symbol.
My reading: 94.5 °F
